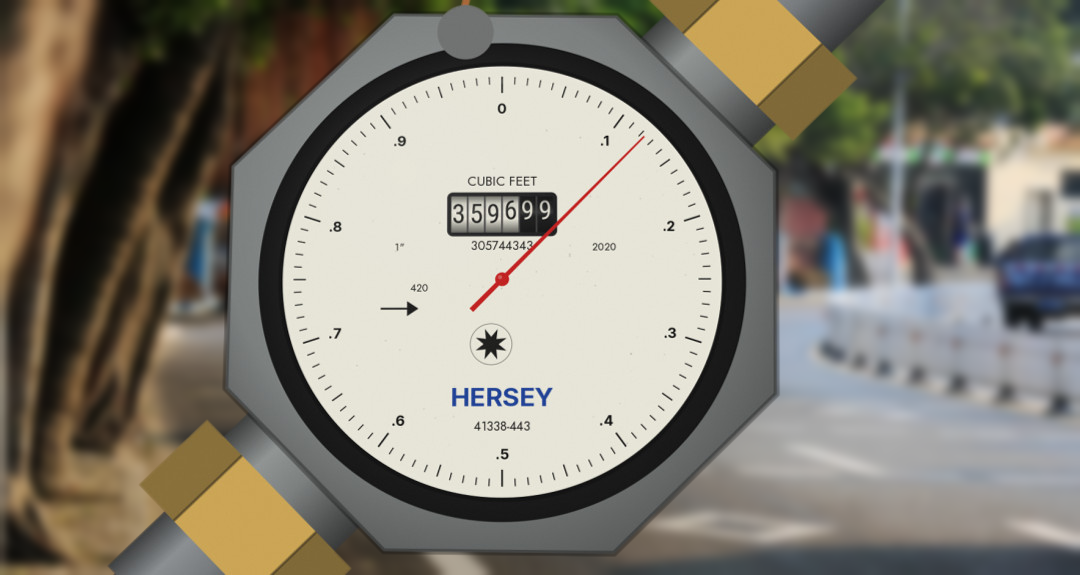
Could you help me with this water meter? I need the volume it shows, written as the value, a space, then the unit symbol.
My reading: 359699.12 ft³
